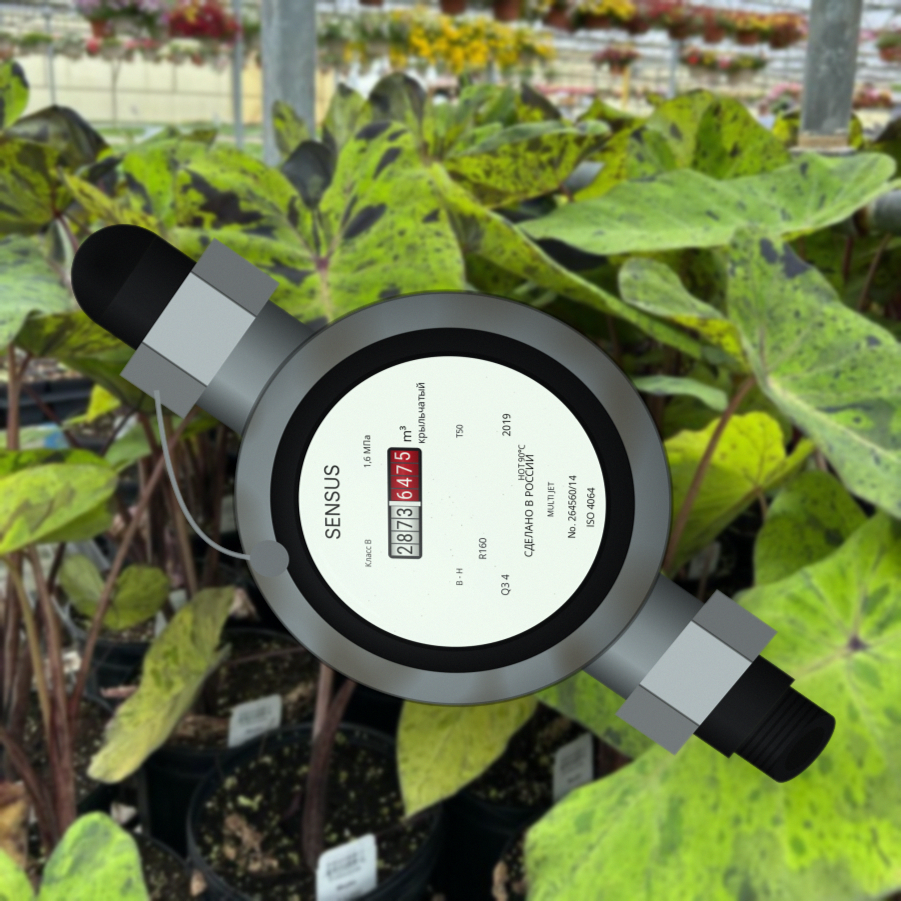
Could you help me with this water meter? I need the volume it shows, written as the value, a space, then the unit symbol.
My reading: 2873.6475 m³
